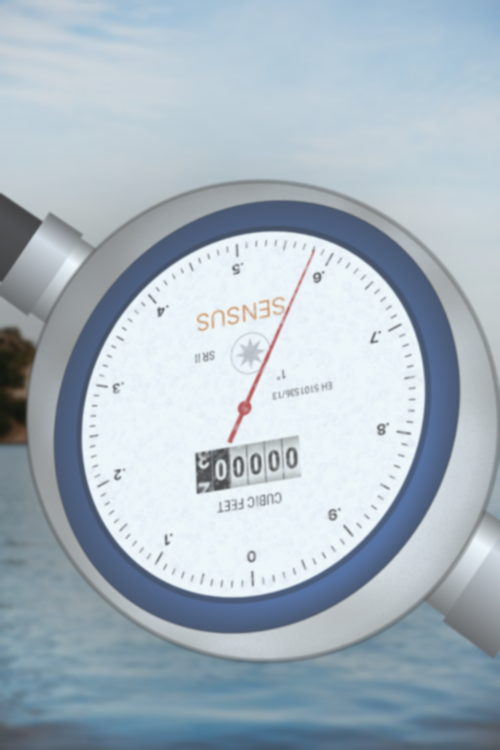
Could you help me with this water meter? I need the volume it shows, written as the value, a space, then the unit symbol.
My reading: 2.58 ft³
